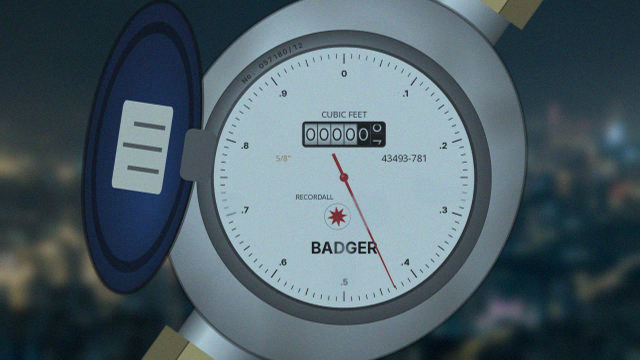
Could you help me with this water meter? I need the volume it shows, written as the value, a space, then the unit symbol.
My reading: 6.43 ft³
